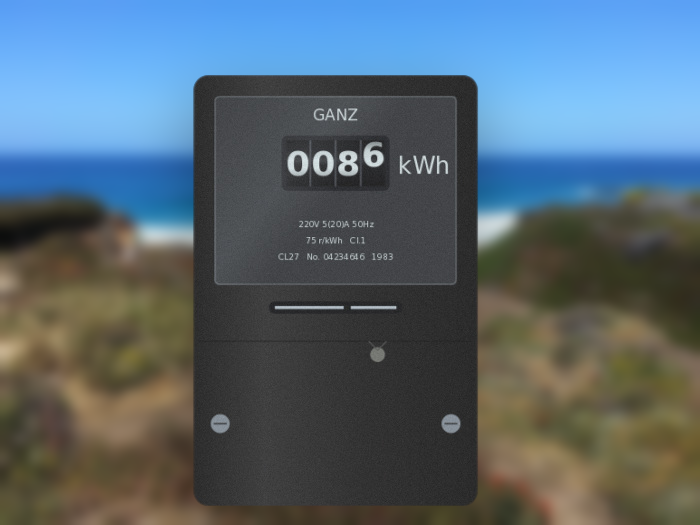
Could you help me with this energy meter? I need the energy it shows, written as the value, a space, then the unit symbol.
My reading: 86 kWh
